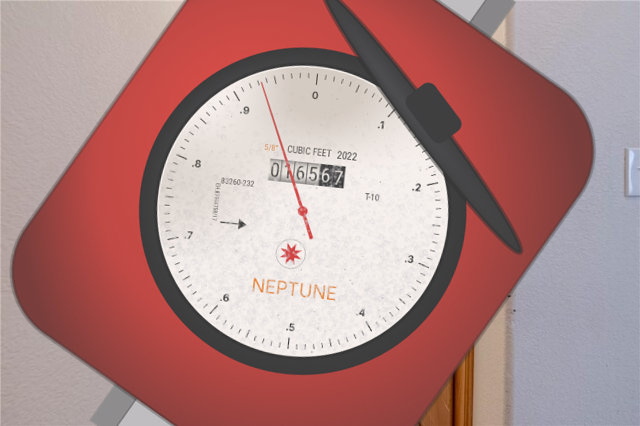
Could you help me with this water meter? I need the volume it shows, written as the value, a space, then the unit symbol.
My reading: 16566.93 ft³
